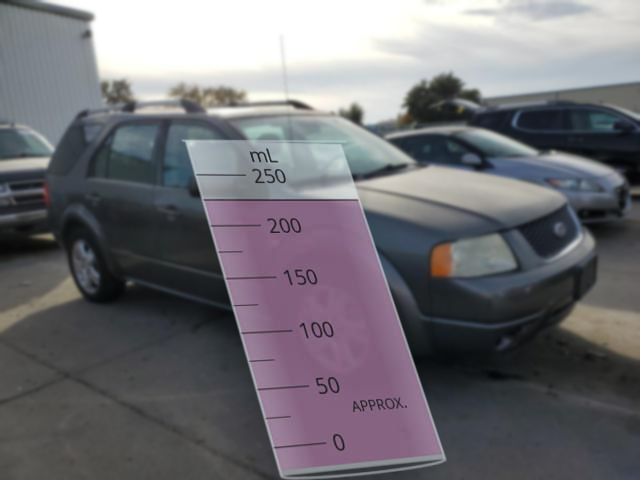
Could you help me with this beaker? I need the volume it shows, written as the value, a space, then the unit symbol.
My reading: 225 mL
